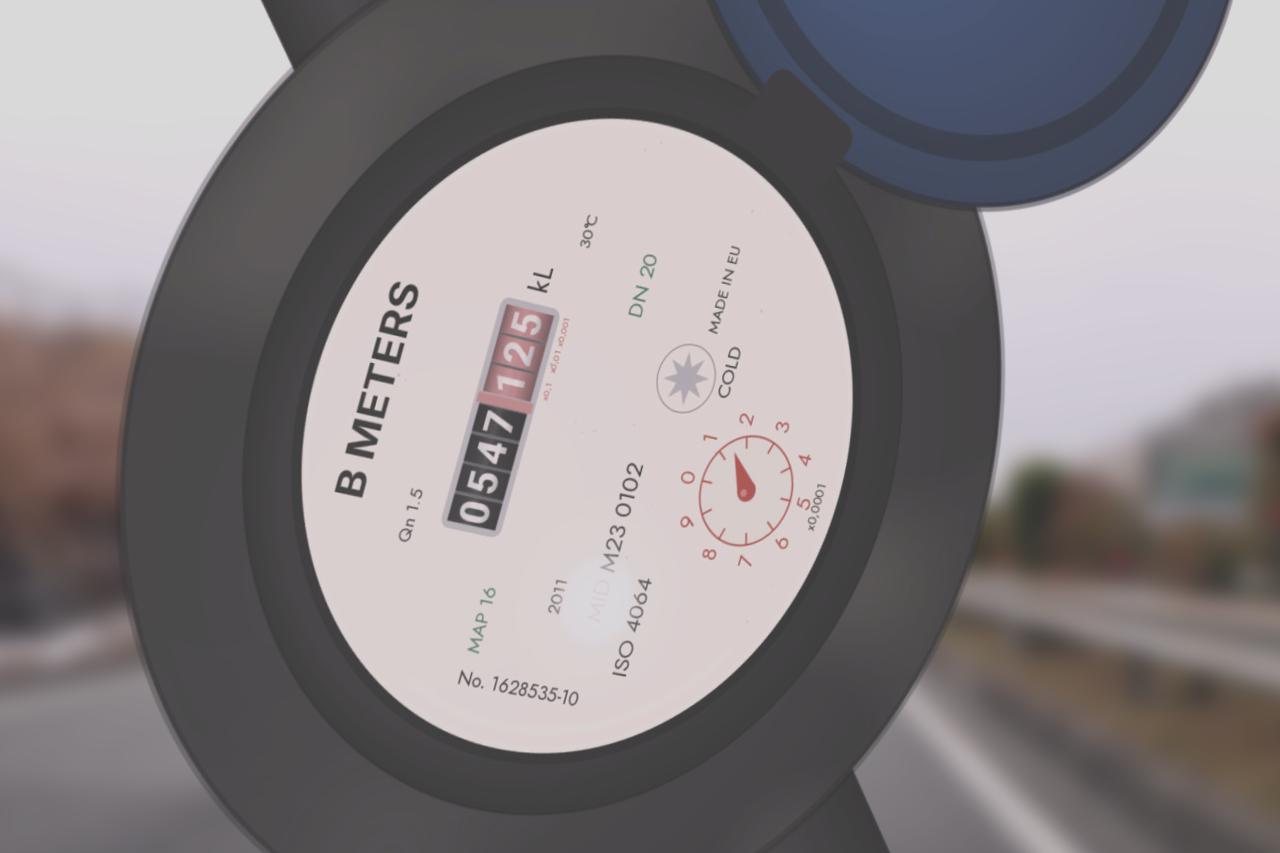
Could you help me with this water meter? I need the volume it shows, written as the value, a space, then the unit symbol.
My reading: 547.1251 kL
